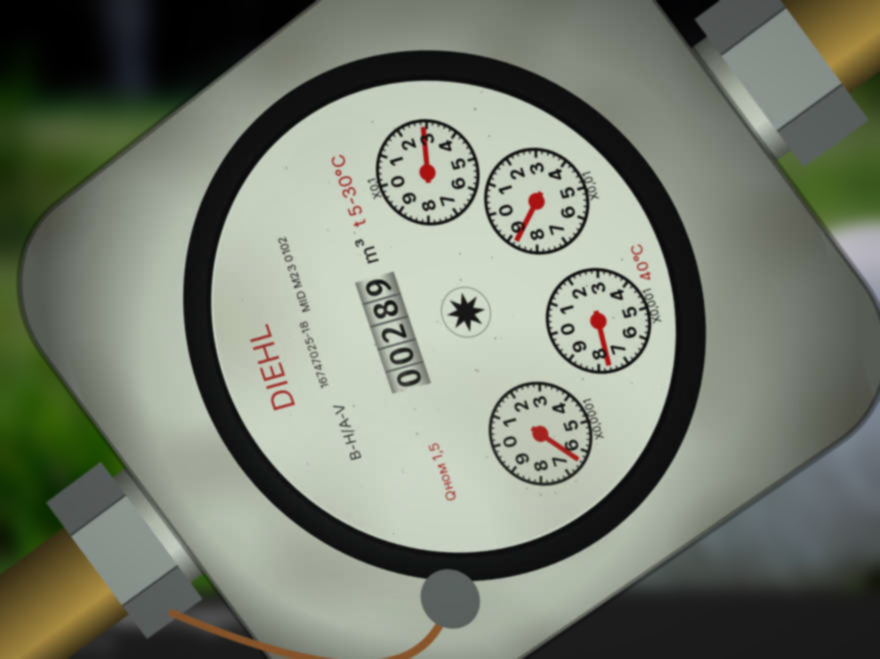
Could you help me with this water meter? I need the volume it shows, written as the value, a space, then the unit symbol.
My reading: 289.2876 m³
